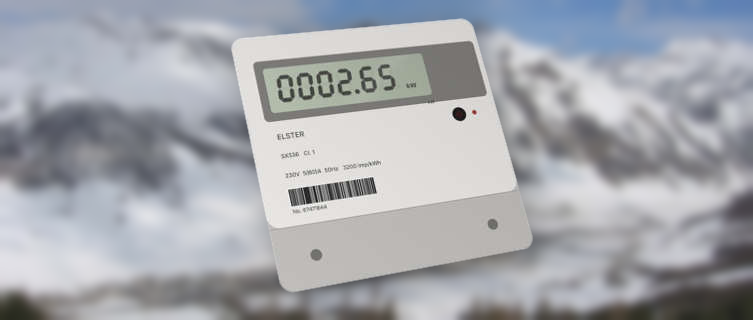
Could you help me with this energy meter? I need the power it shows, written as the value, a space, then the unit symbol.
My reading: 2.65 kW
